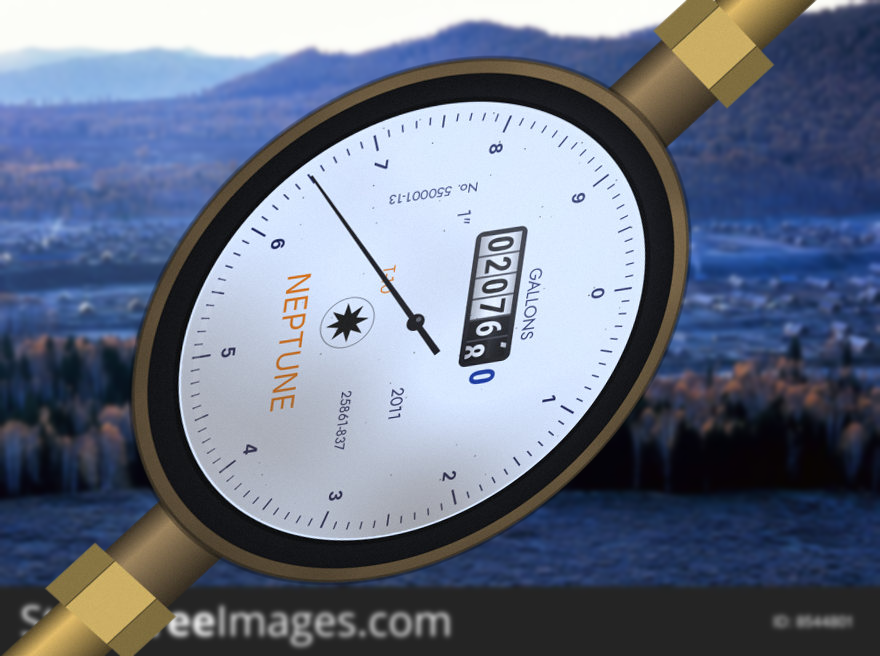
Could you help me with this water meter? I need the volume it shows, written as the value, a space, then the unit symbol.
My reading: 207676.5 gal
